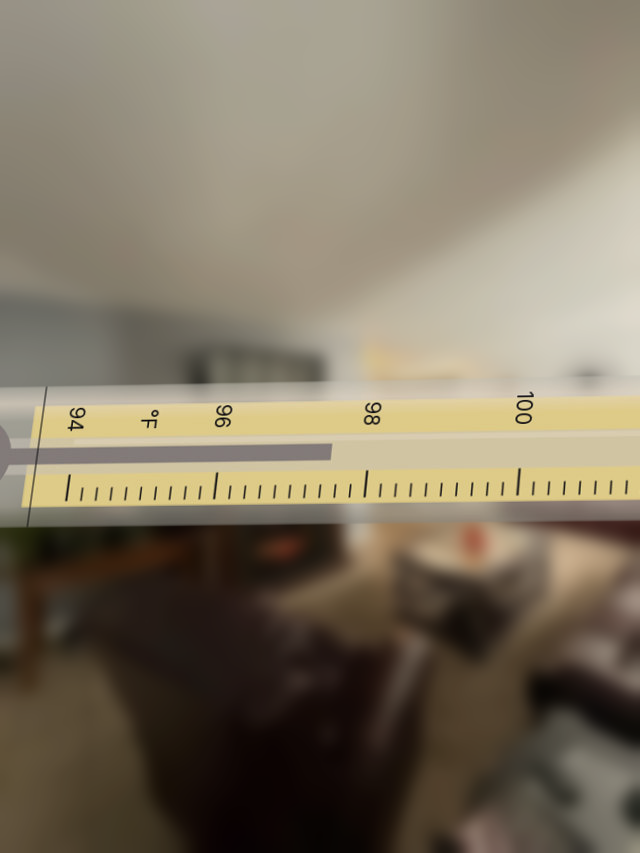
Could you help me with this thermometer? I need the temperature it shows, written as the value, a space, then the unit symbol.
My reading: 97.5 °F
